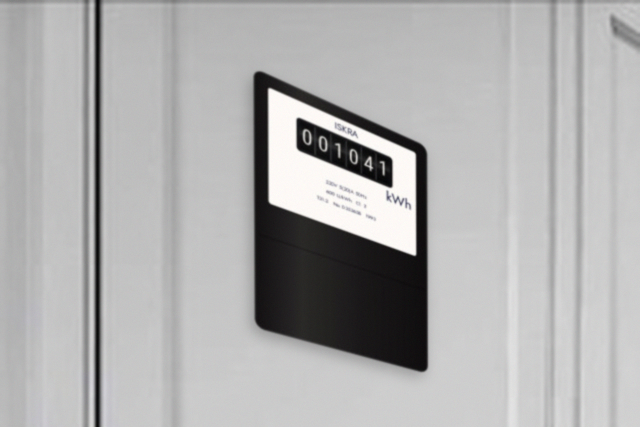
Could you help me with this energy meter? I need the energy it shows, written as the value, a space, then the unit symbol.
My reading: 1041 kWh
